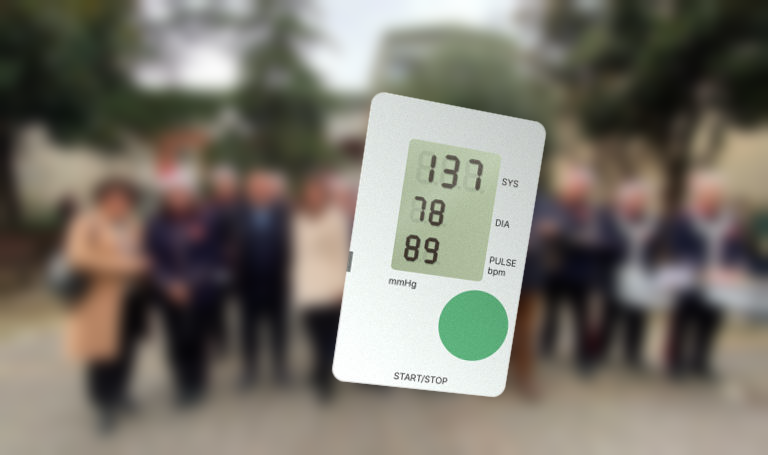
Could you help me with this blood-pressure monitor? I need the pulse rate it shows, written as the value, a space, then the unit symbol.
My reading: 89 bpm
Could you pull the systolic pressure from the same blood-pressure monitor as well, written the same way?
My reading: 137 mmHg
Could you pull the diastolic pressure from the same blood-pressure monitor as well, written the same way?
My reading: 78 mmHg
